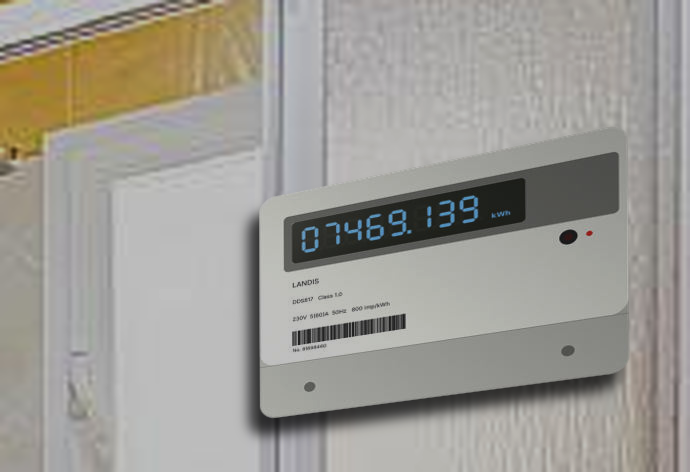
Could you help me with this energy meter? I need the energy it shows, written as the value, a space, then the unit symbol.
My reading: 7469.139 kWh
